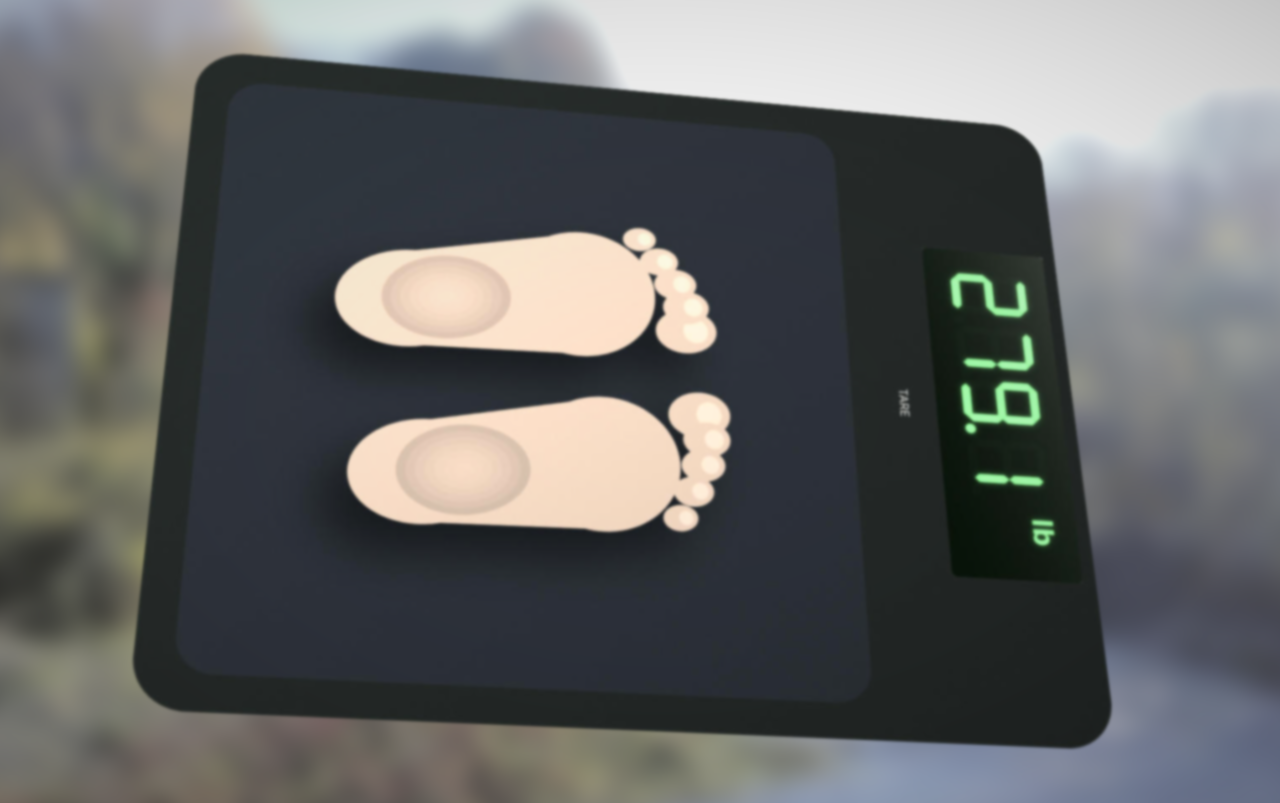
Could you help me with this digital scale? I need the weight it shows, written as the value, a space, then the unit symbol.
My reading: 279.1 lb
